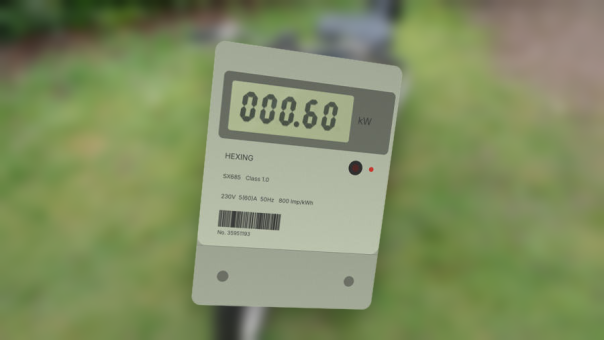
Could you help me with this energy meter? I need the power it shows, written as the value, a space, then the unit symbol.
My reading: 0.60 kW
